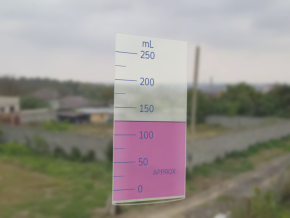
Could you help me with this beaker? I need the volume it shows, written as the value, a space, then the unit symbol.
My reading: 125 mL
